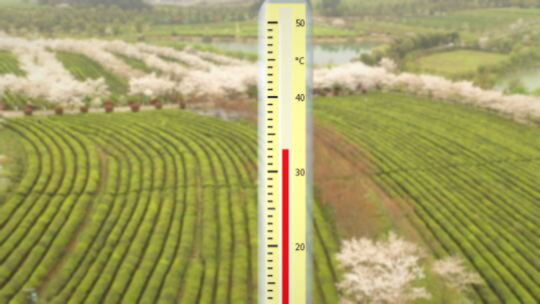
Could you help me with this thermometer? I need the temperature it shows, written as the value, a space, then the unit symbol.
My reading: 33 °C
